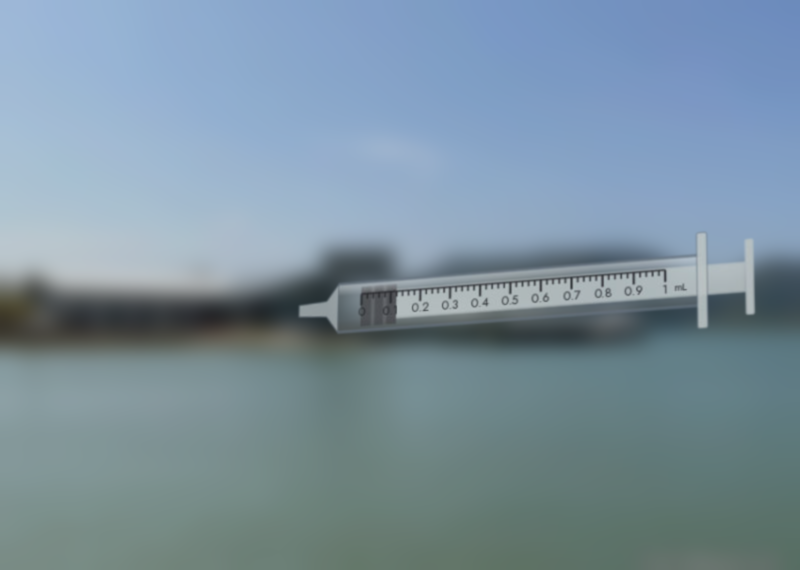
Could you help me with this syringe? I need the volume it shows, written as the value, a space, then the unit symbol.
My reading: 0 mL
